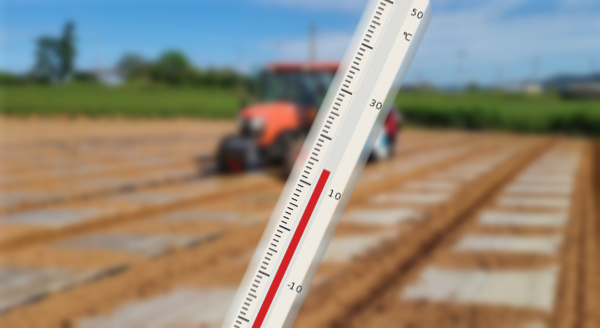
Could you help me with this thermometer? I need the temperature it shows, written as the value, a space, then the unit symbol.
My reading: 14 °C
